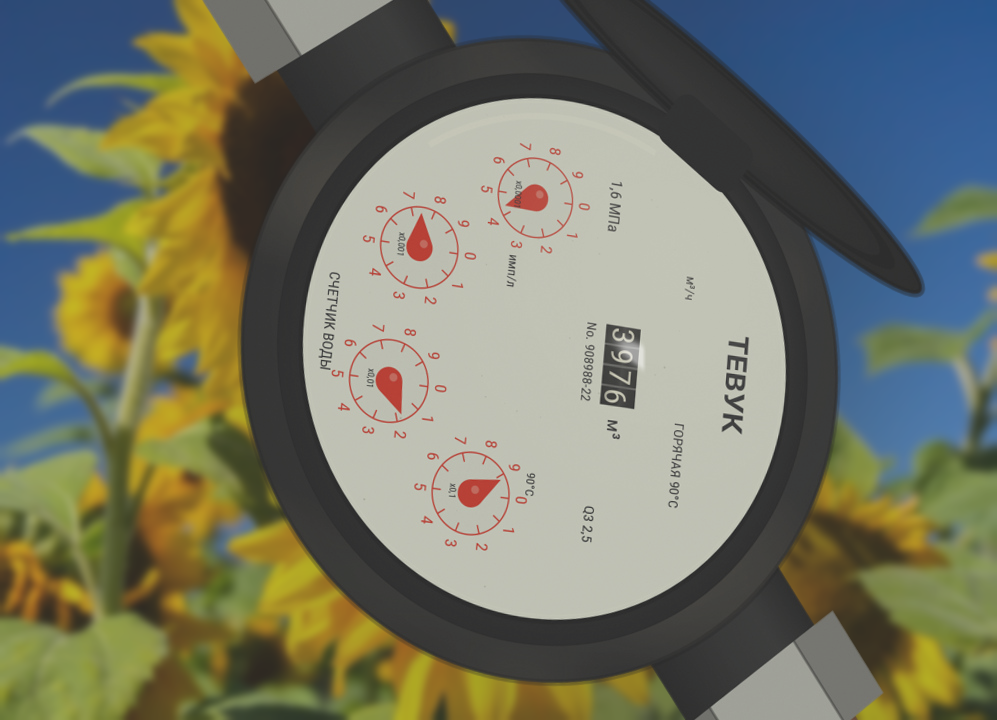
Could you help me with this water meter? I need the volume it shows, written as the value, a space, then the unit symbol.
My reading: 3975.9174 m³
